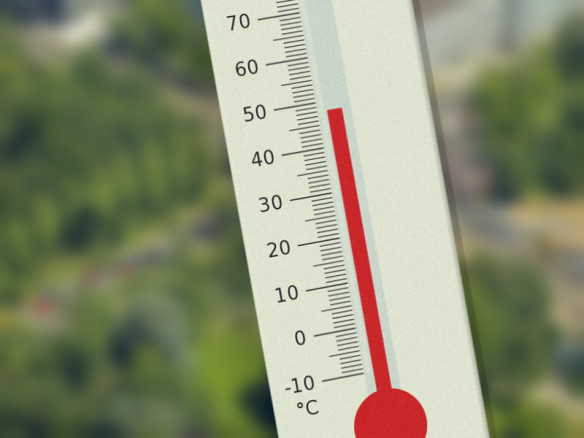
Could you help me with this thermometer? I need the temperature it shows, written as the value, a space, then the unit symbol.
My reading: 48 °C
